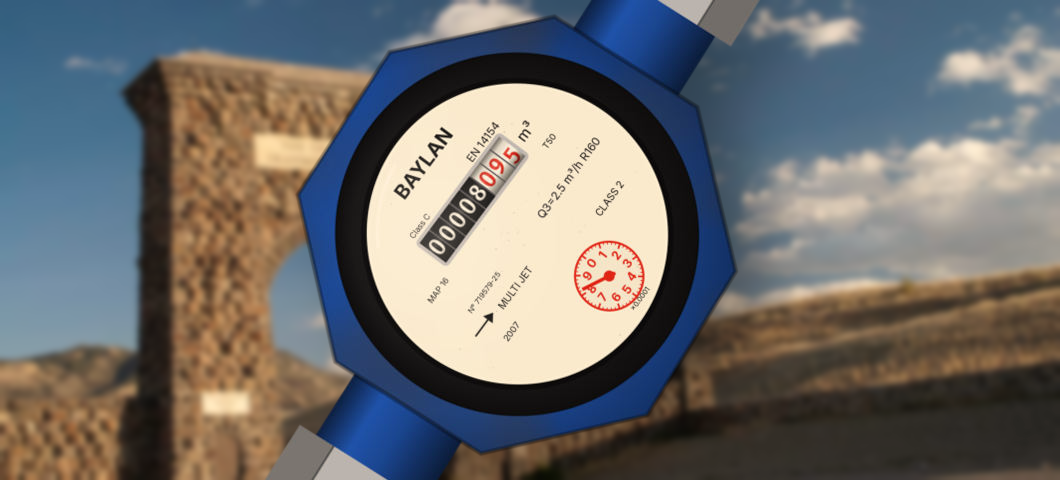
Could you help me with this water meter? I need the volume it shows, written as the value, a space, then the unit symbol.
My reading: 8.0948 m³
